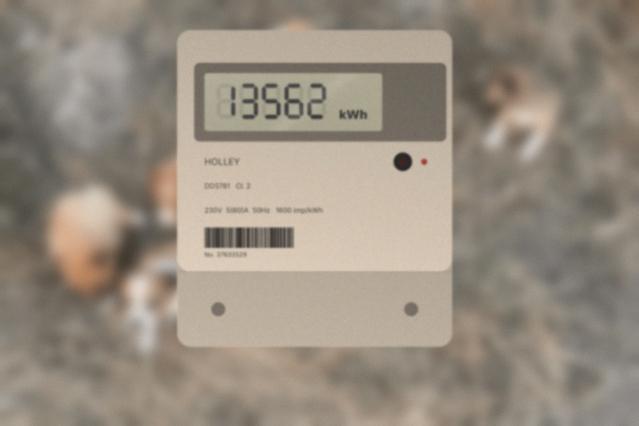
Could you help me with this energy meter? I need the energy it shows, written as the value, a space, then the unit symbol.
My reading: 13562 kWh
